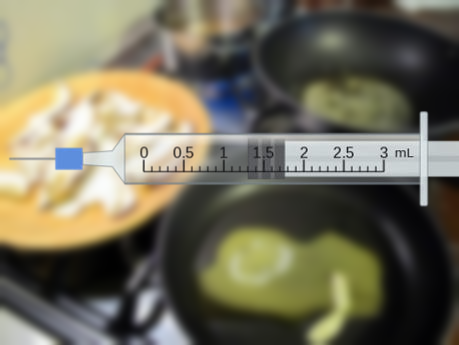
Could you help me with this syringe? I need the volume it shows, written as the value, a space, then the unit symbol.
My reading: 1.3 mL
